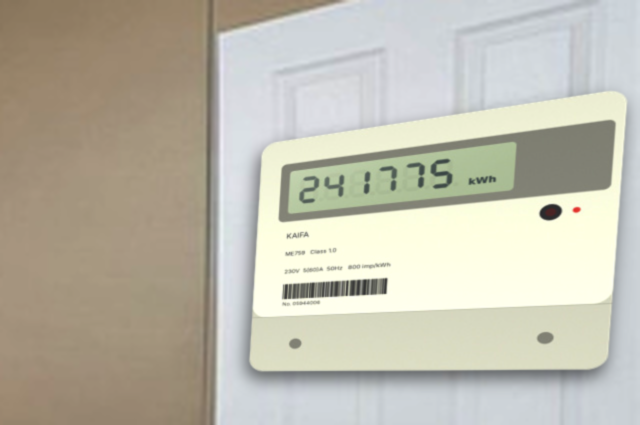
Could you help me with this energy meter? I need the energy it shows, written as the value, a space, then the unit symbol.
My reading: 241775 kWh
